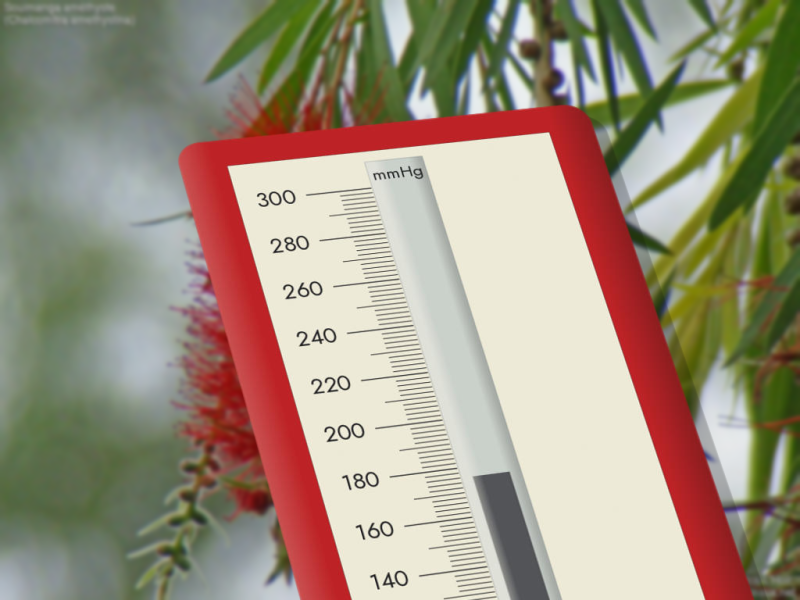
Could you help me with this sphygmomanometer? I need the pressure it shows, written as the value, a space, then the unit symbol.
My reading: 176 mmHg
